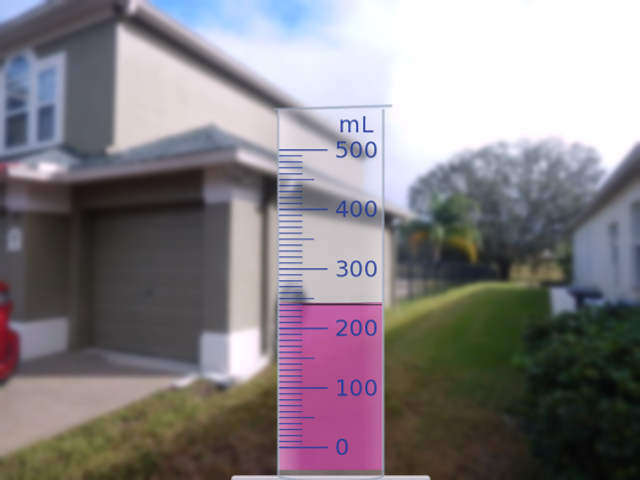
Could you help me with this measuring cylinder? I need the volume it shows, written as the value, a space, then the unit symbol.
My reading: 240 mL
